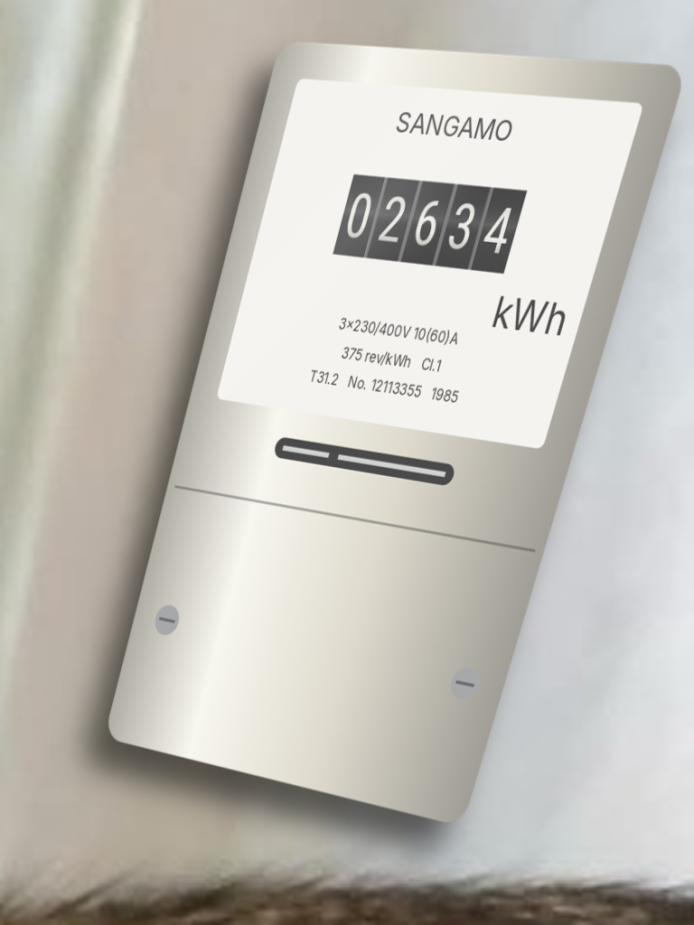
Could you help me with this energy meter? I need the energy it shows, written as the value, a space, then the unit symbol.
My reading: 2634 kWh
